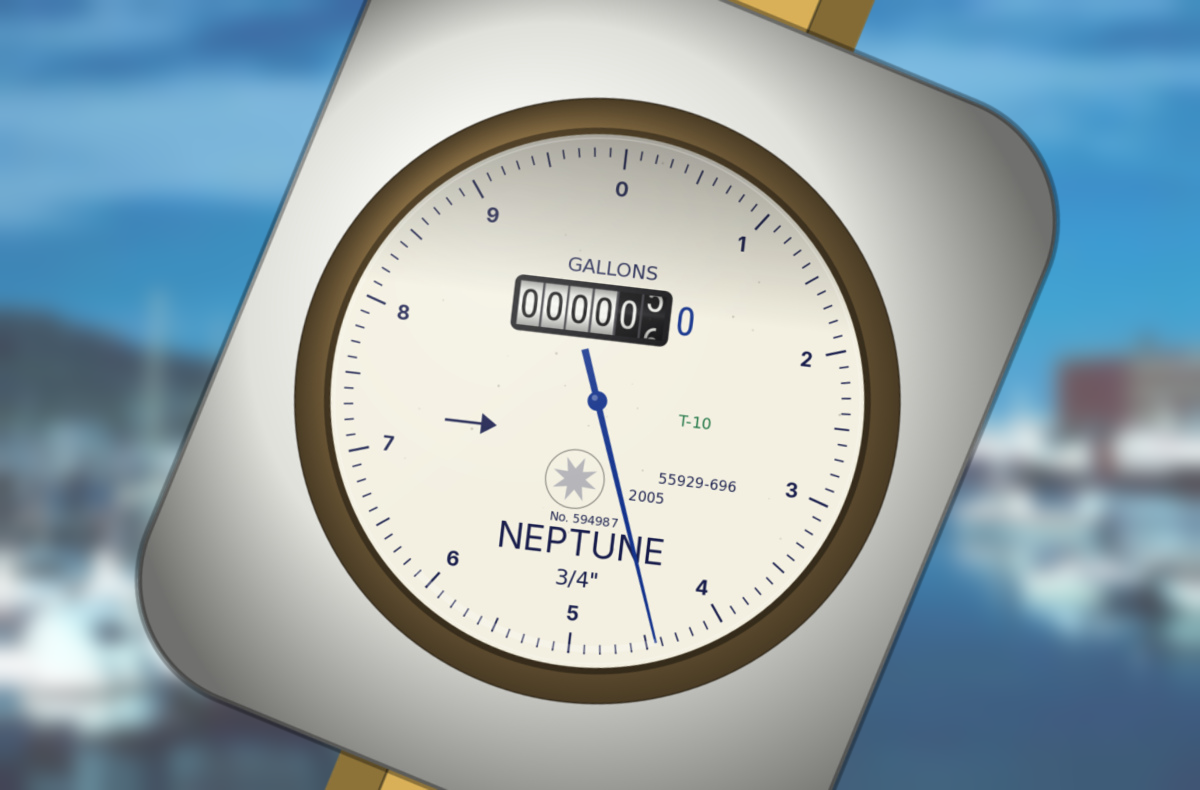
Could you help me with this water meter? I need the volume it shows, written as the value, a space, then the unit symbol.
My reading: 54.4 gal
